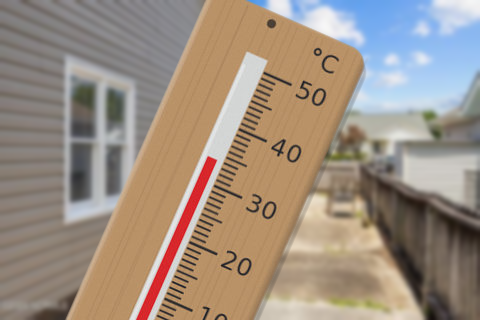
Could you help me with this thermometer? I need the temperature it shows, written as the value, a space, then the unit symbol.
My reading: 34 °C
